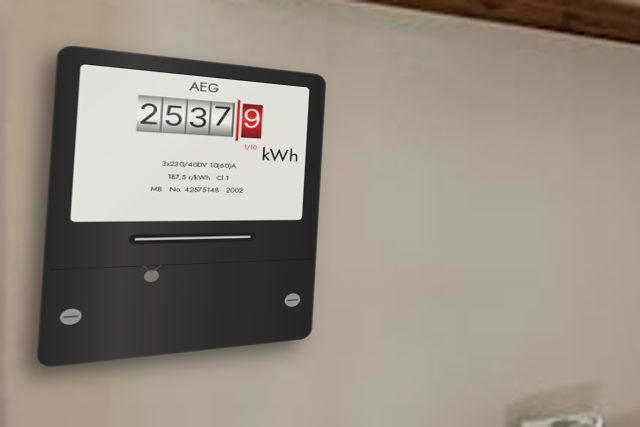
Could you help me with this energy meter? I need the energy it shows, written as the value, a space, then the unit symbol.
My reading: 2537.9 kWh
